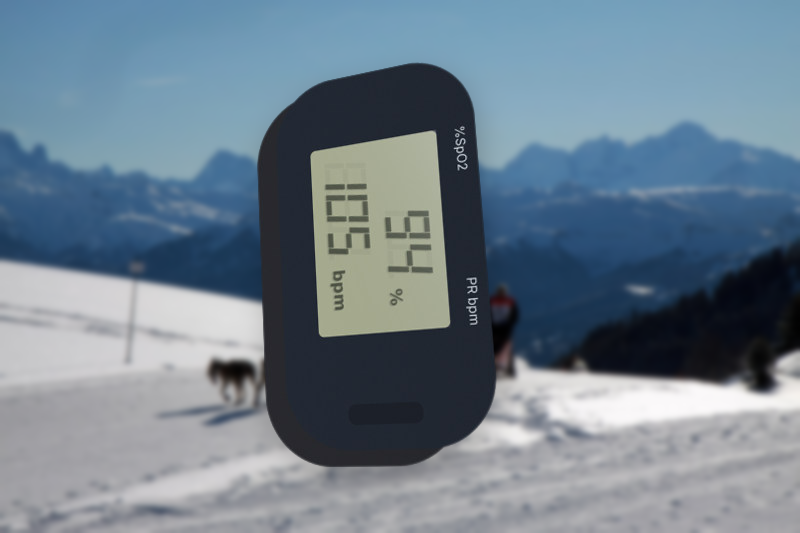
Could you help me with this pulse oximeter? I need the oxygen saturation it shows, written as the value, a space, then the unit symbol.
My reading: 94 %
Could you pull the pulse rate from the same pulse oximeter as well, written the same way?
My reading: 105 bpm
